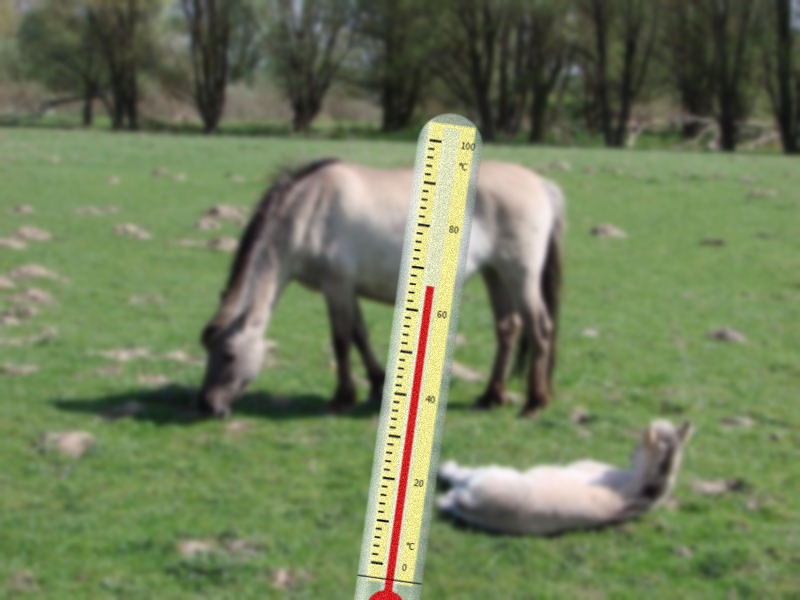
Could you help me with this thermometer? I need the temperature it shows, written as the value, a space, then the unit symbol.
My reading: 66 °C
